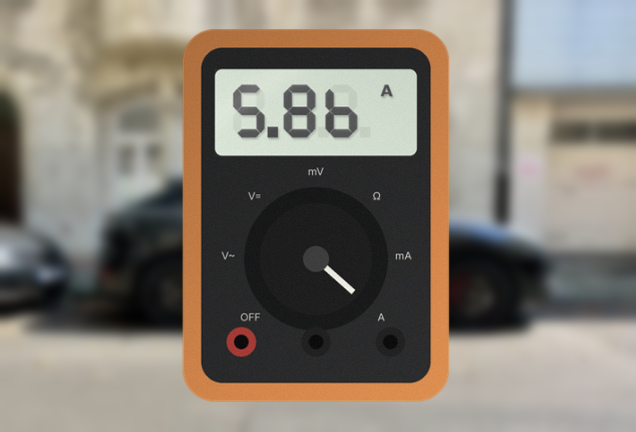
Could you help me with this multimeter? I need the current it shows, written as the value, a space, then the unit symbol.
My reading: 5.86 A
